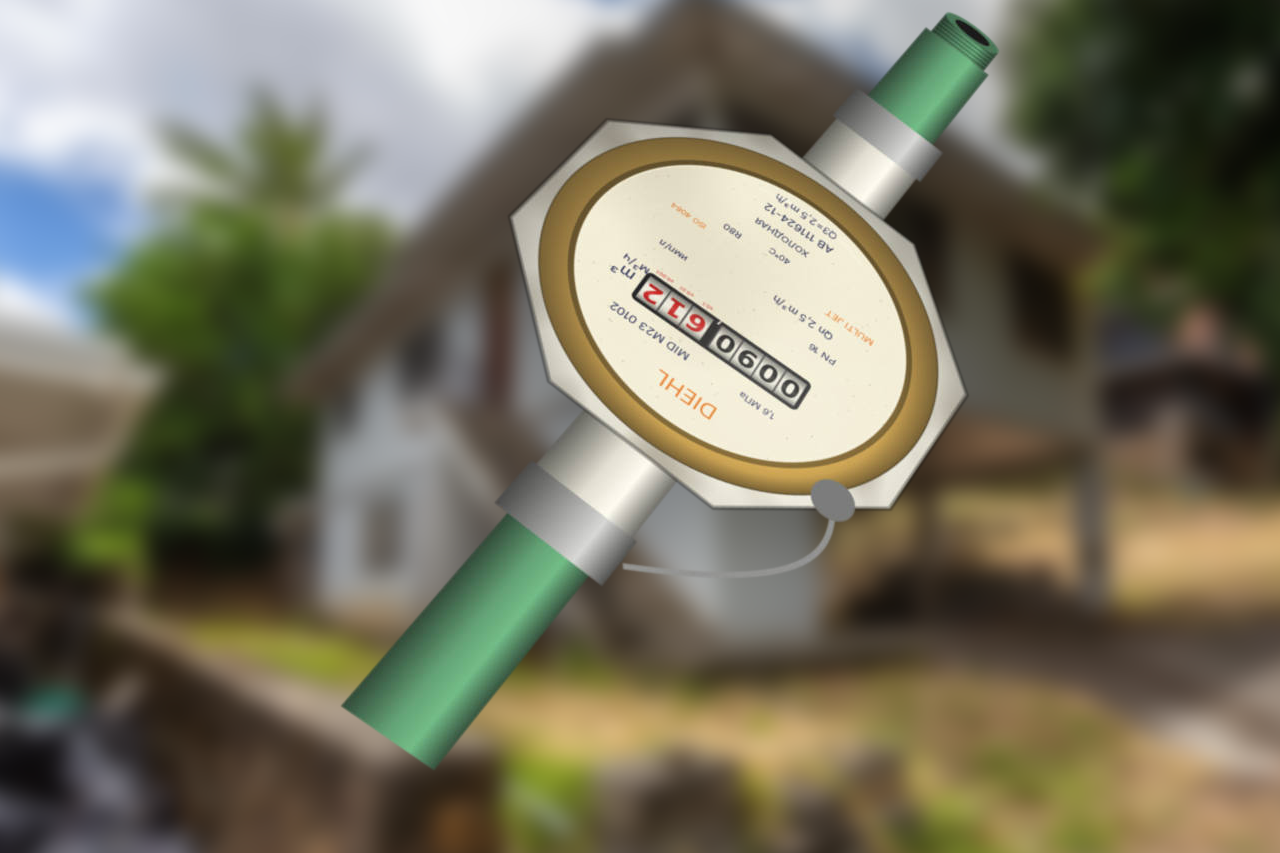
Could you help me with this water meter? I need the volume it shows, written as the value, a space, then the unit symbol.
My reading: 90.612 m³
